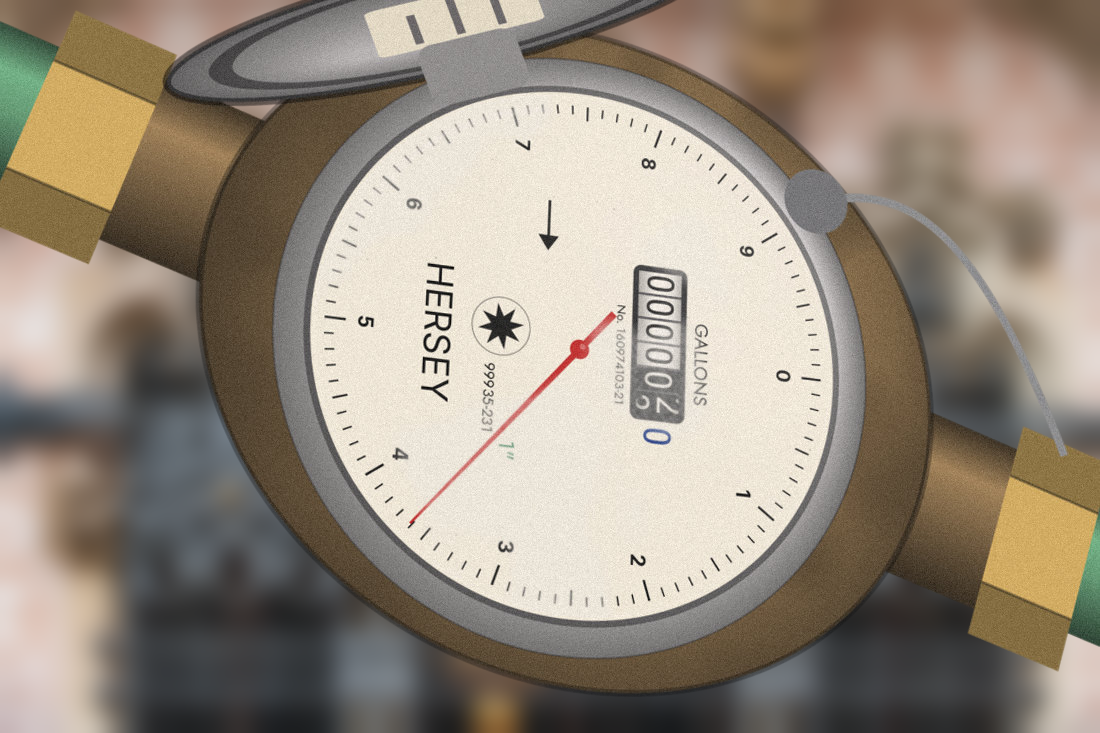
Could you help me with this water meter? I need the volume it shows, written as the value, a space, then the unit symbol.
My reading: 23.6 gal
